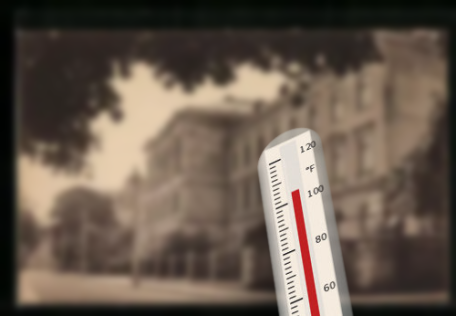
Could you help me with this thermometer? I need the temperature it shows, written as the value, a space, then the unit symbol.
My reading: 104 °F
